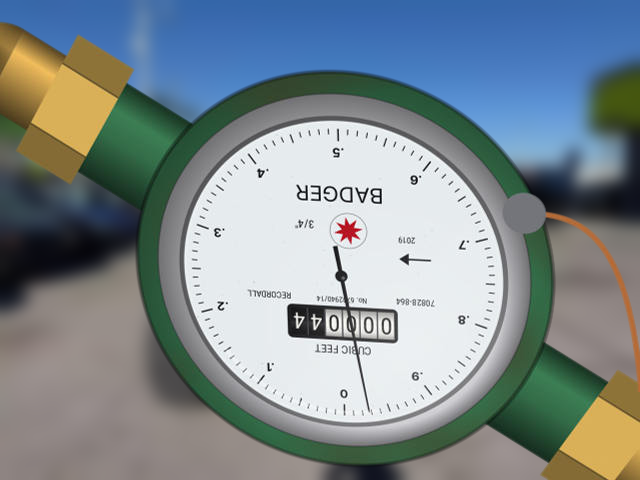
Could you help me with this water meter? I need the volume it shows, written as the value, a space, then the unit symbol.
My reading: 43.97 ft³
